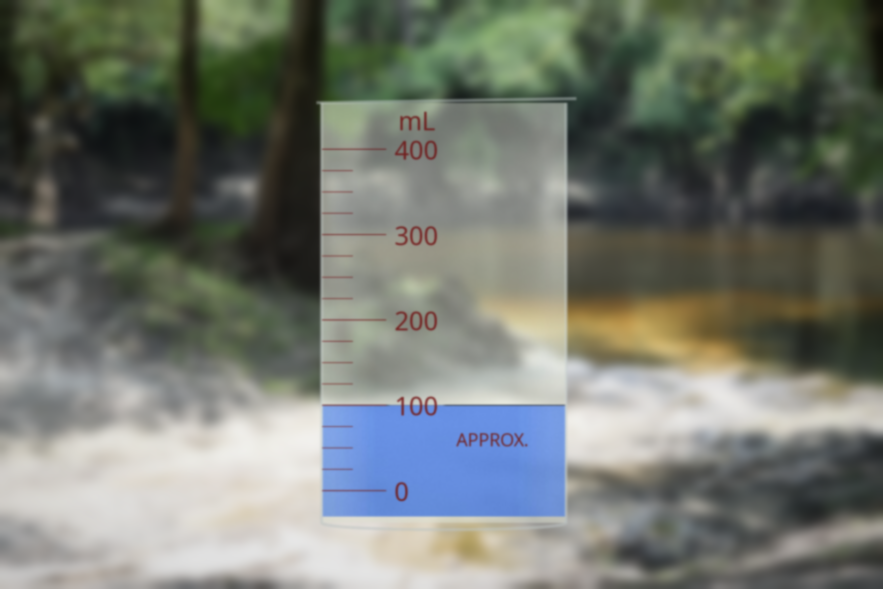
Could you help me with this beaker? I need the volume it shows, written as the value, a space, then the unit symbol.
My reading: 100 mL
